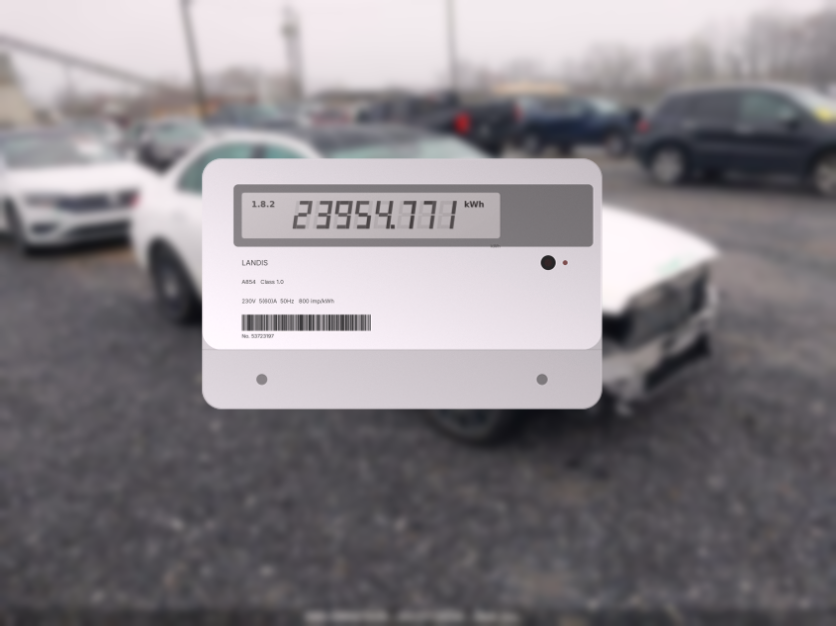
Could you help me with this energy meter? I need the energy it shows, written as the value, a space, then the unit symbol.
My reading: 23954.771 kWh
